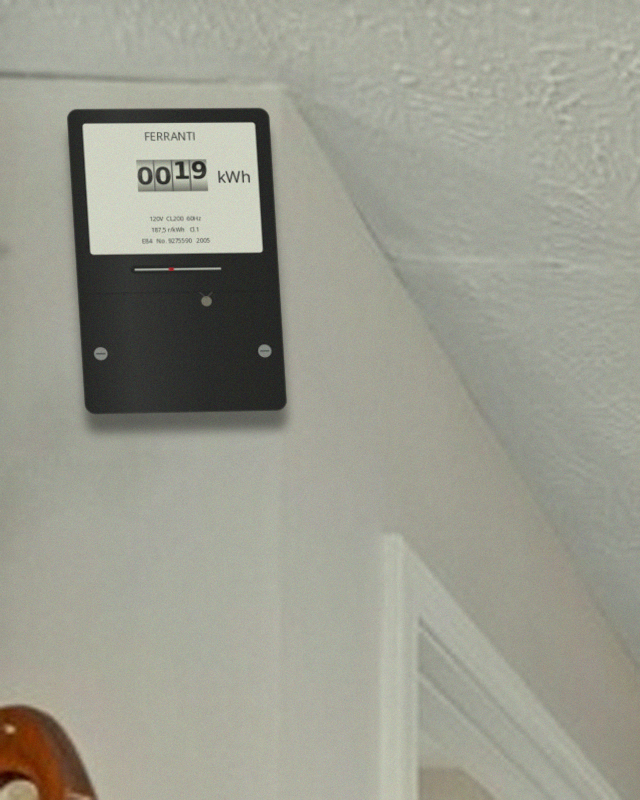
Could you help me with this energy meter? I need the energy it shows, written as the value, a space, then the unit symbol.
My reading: 19 kWh
